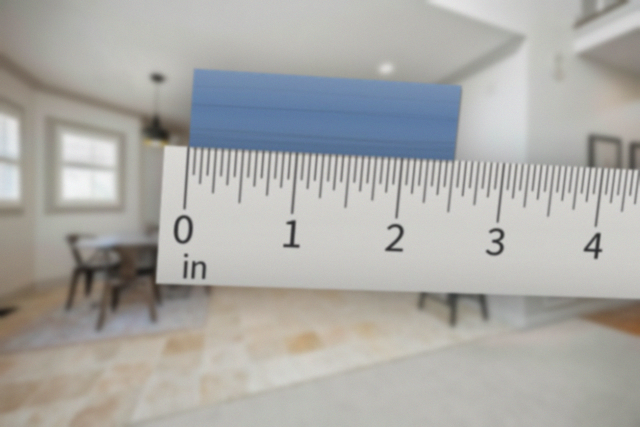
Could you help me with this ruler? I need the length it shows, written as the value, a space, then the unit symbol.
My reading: 2.5 in
